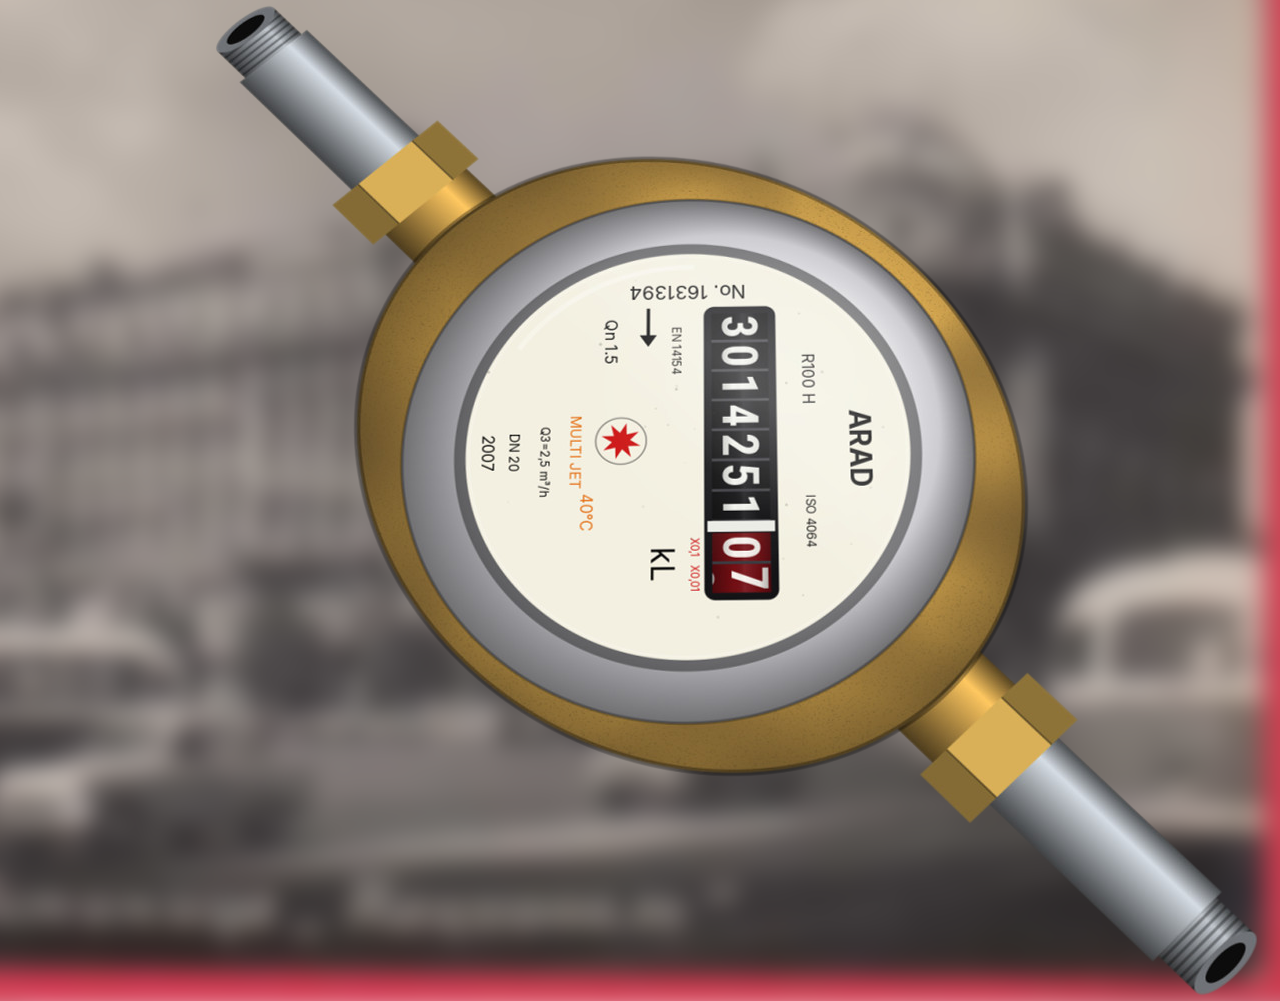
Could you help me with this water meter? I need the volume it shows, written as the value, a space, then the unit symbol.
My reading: 3014251.07 kL
